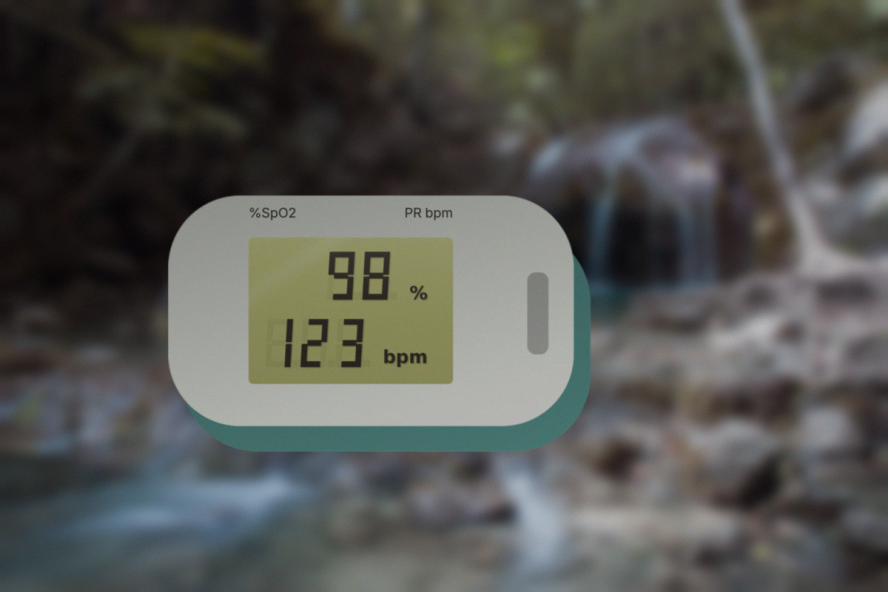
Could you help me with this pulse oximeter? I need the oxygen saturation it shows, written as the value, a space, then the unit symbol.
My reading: 98 %
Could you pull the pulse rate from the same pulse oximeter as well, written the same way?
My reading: 123 bpm
